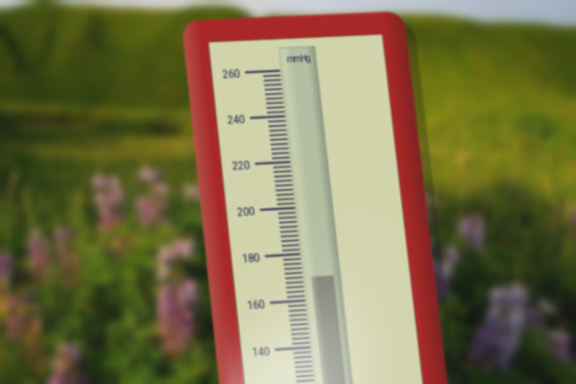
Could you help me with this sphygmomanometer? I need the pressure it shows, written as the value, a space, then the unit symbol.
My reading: 170 mmHg
